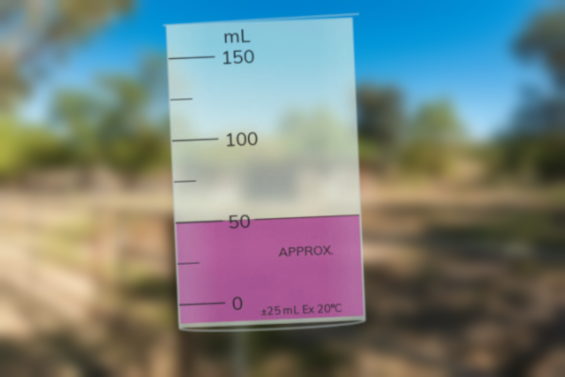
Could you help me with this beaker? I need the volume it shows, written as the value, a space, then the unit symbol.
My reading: 50 mL
